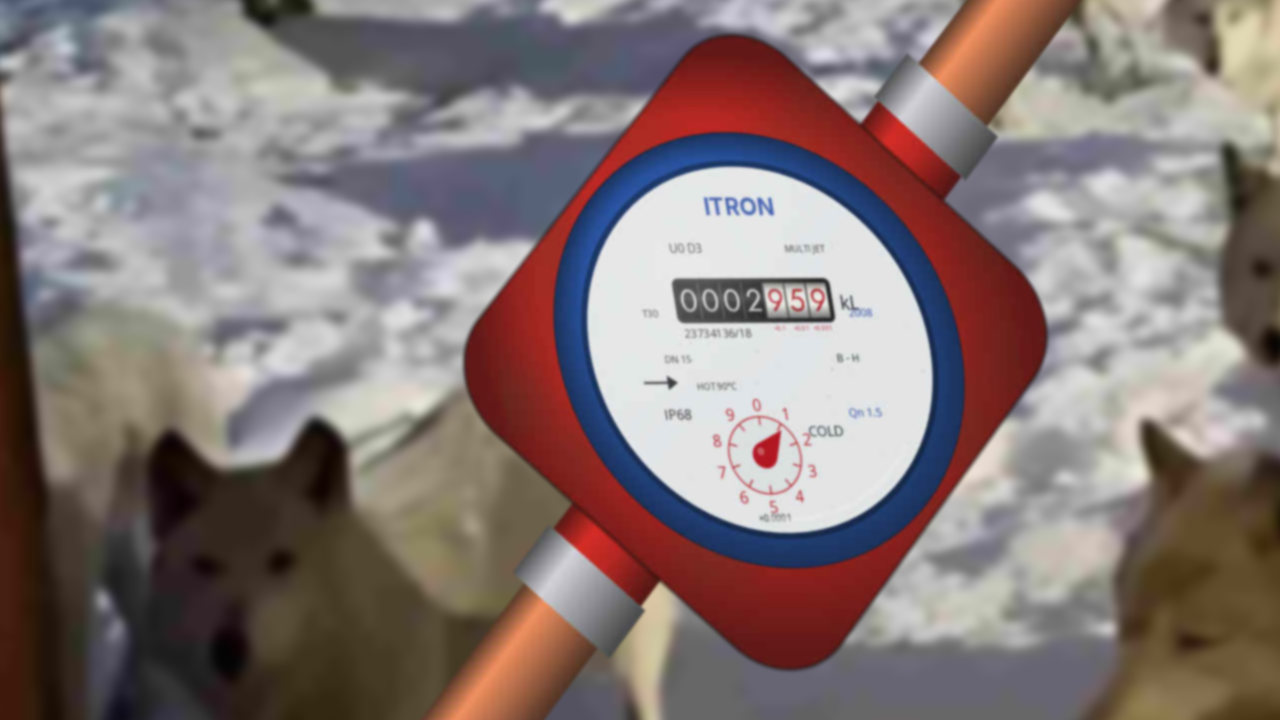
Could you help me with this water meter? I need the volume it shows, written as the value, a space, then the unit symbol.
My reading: 2.9591 kL
